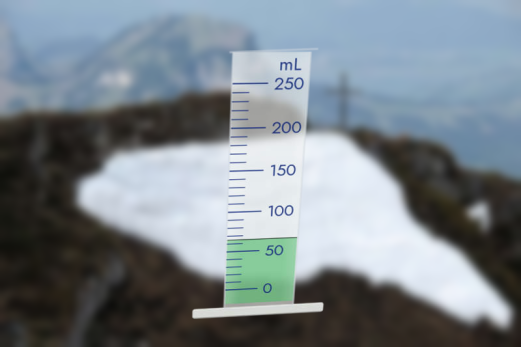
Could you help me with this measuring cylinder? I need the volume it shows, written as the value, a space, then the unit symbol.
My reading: 65 mL
